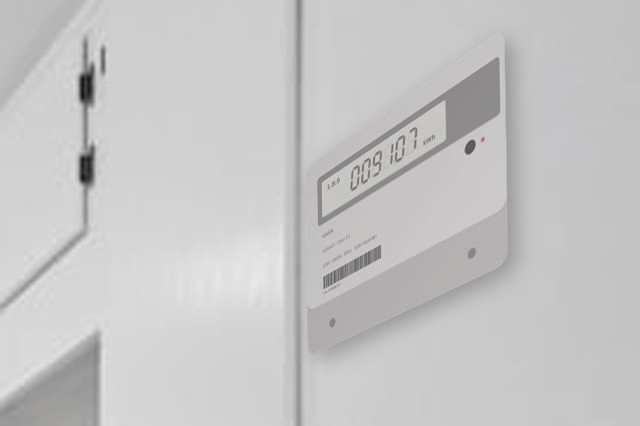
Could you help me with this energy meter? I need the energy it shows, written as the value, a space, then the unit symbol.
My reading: 9107 kWh
